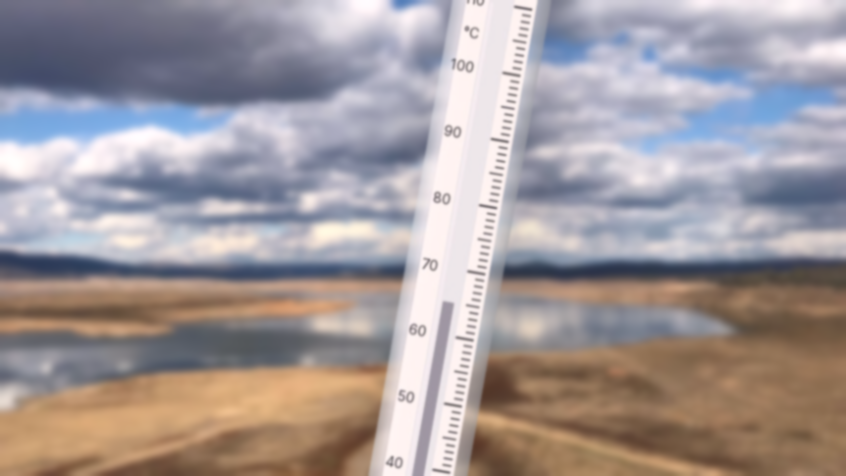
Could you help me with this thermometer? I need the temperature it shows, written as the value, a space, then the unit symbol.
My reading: 65 °C
